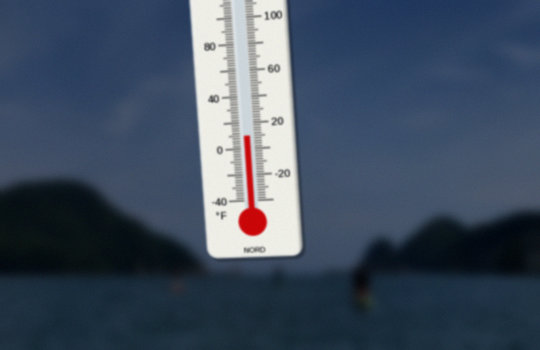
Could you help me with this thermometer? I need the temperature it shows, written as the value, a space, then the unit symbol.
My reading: 10 °F
